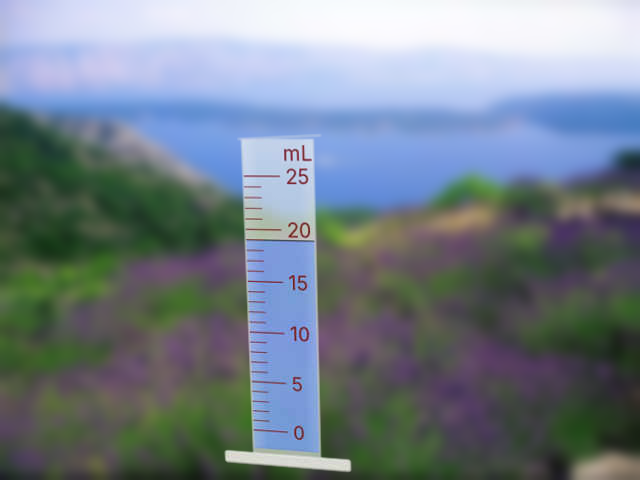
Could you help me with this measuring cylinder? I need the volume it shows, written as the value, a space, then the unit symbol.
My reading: 19 mL
